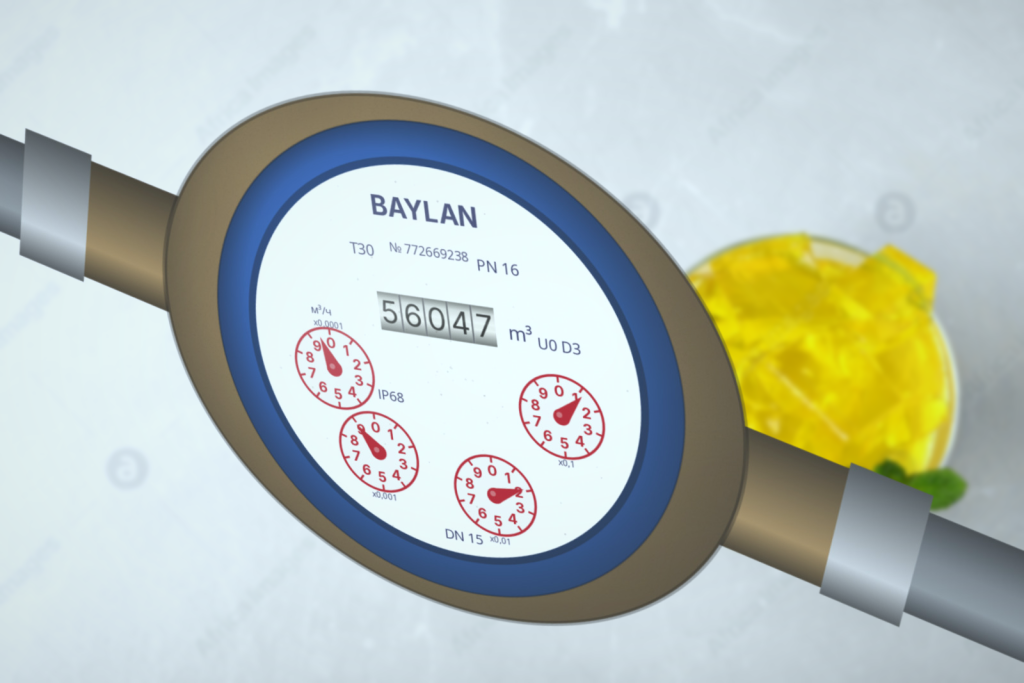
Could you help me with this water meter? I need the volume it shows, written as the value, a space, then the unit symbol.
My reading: 56047.1189 m³
